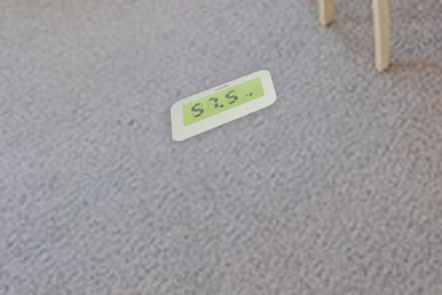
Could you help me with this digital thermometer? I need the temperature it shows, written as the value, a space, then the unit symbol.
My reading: 57.5 °F
